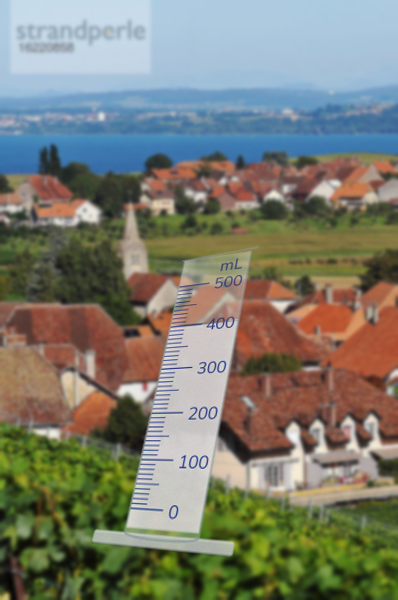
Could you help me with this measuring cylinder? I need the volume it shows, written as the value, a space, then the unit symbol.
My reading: 400 mL
